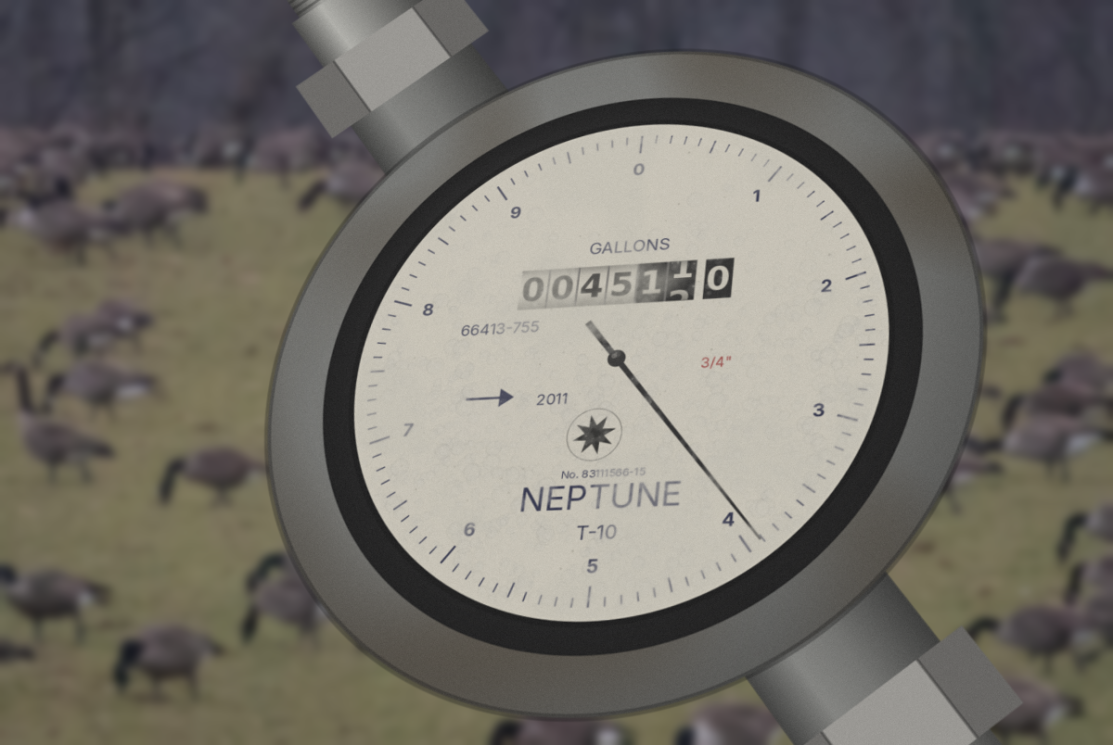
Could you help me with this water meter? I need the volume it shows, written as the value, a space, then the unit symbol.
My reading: 45113.9 gal
